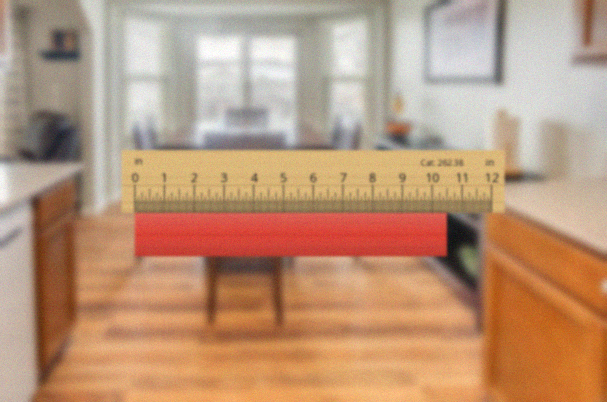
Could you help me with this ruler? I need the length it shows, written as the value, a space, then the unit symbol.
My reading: 10.5 in
